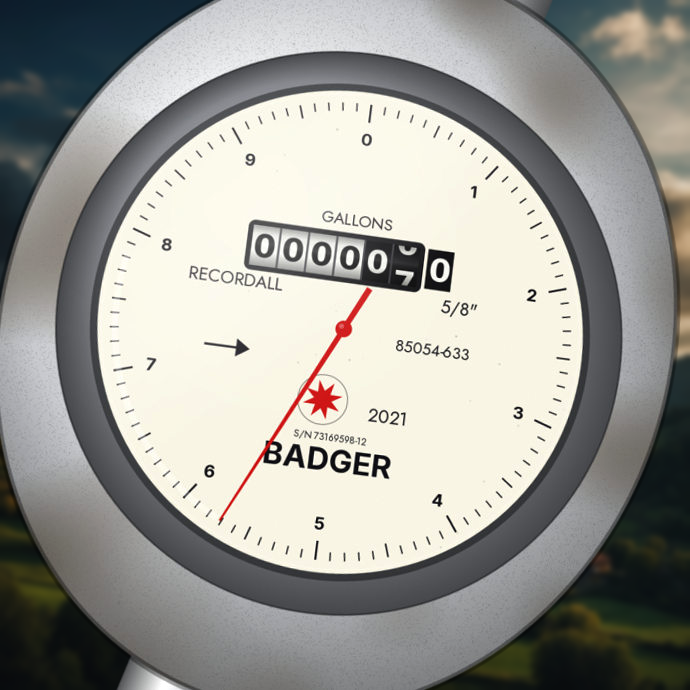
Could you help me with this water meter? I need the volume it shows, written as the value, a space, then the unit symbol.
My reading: 65.7 gal
